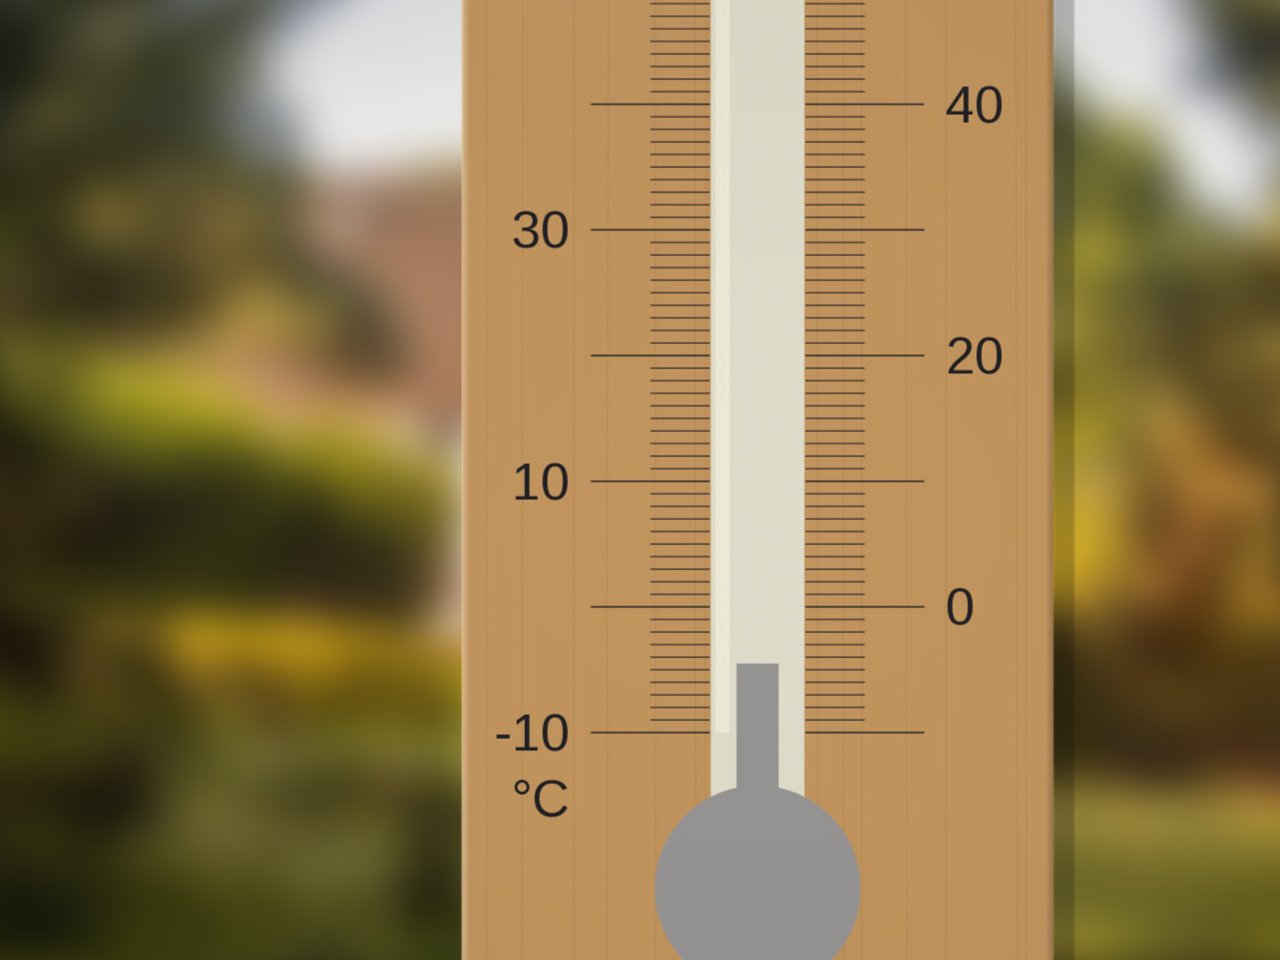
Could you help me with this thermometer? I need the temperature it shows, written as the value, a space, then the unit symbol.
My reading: -4.5 °C
